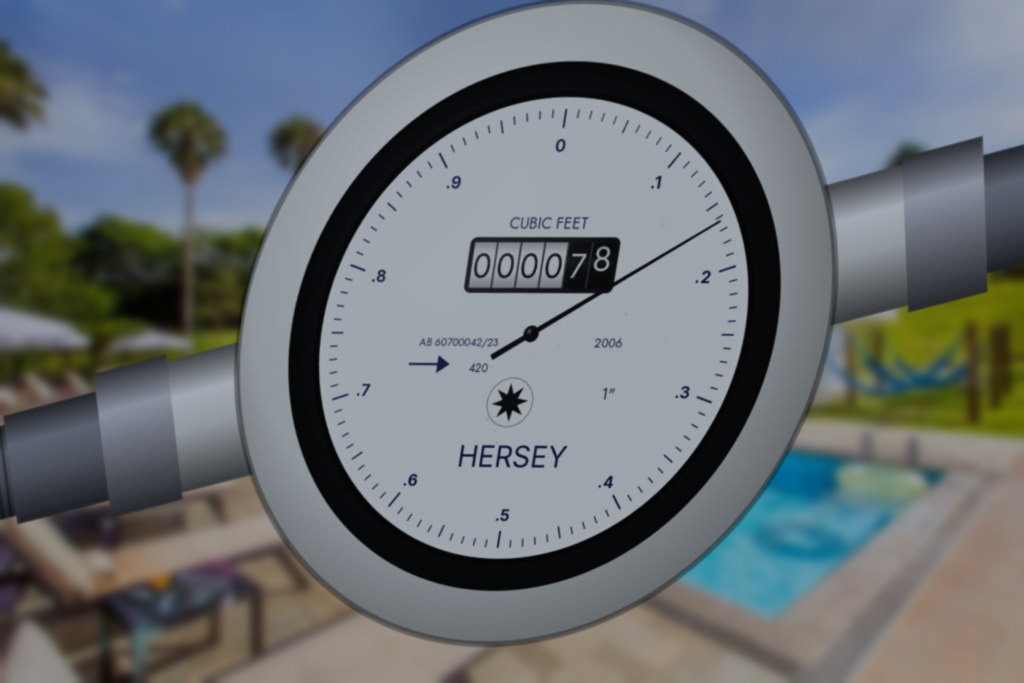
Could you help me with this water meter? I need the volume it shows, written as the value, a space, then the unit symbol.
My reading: 78.16 ft³
